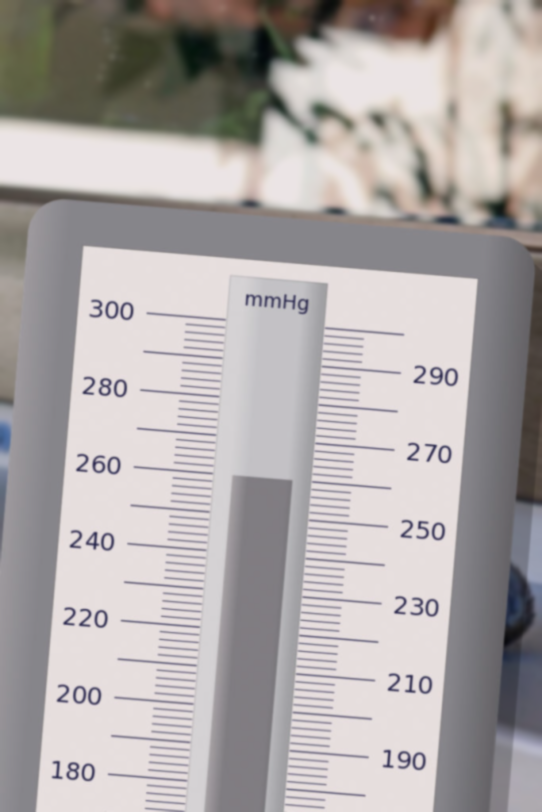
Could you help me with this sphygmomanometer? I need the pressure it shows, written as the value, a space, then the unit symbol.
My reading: 260 mmHg
